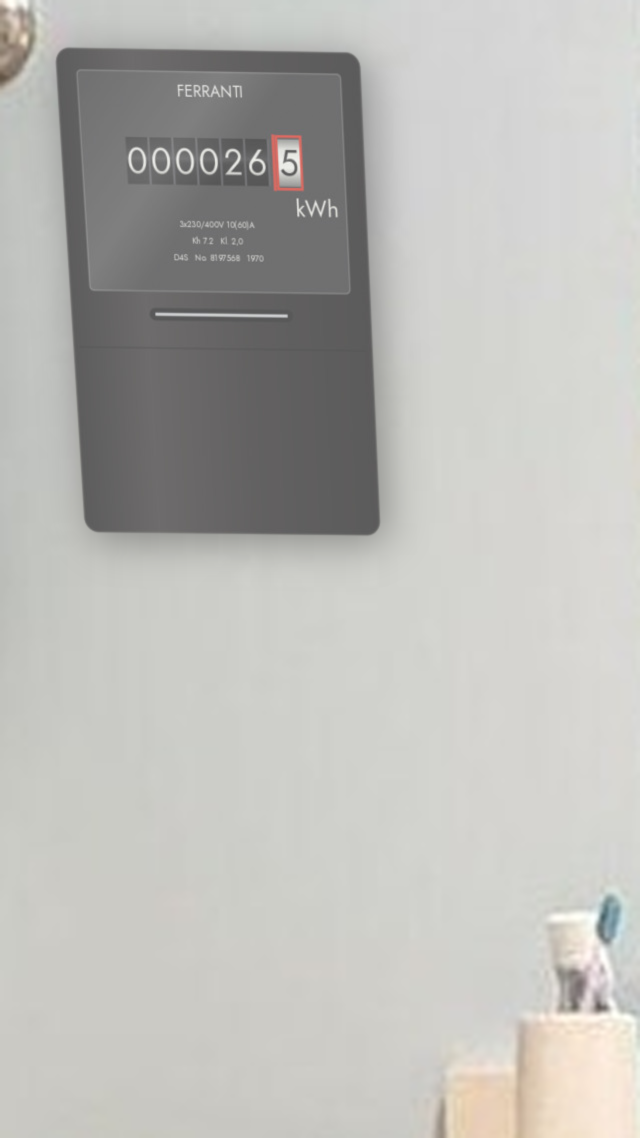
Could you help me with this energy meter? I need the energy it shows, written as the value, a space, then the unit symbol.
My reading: 26.5 kWh
